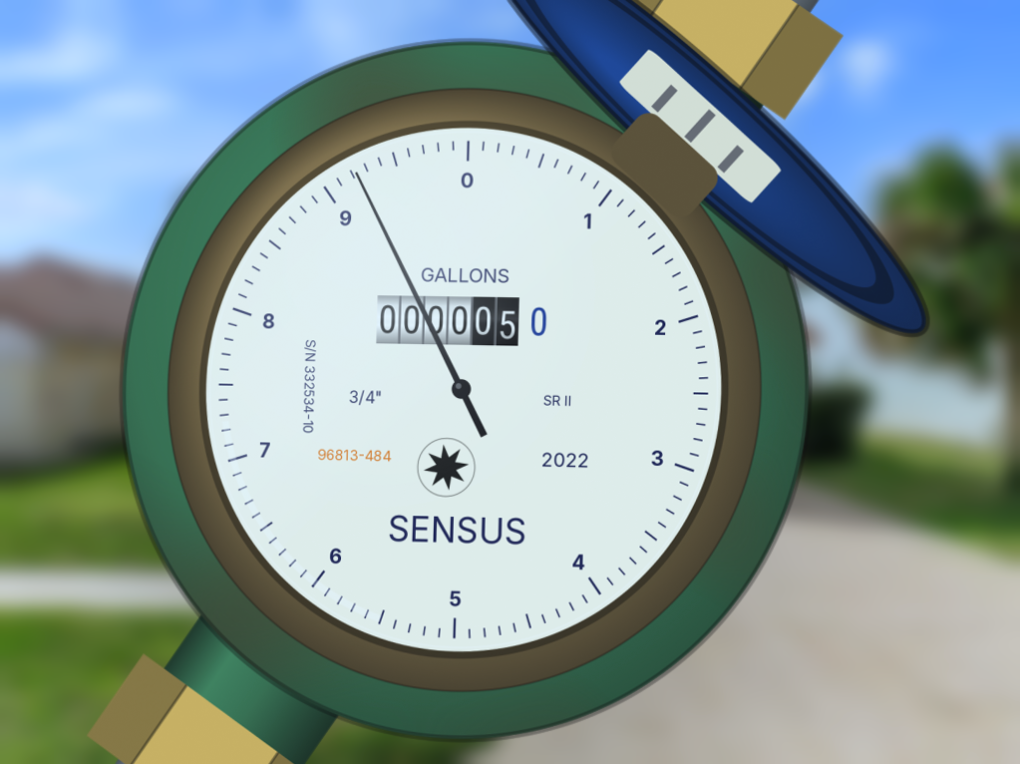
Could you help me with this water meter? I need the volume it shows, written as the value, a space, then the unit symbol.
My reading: 49.2 gal
